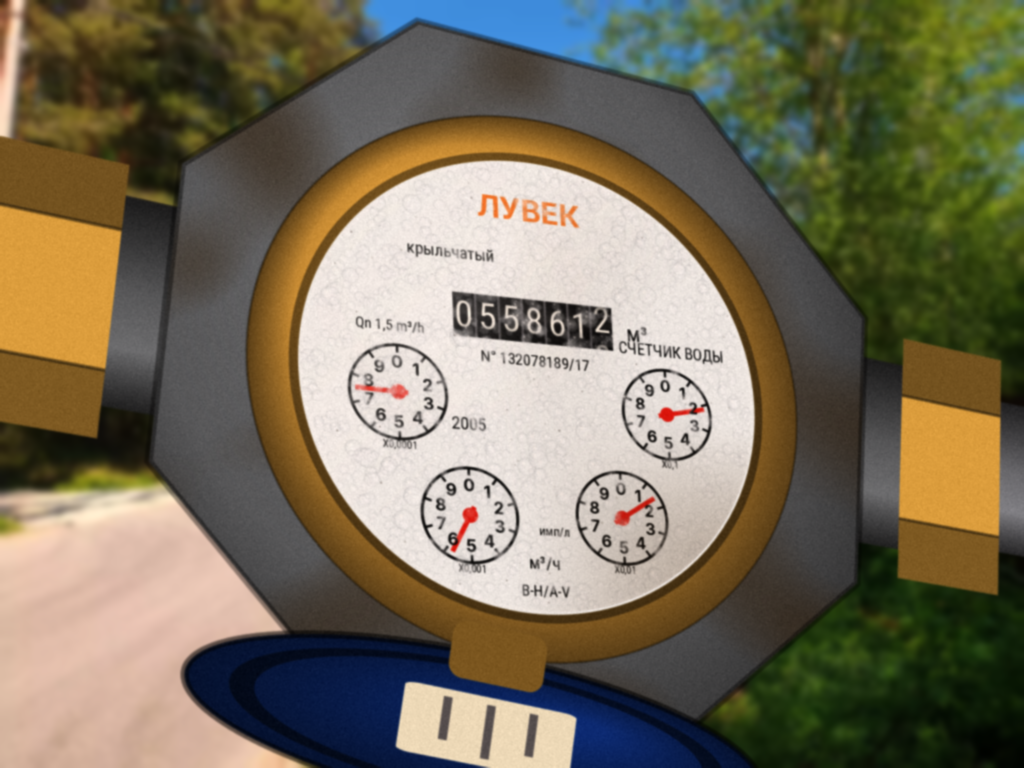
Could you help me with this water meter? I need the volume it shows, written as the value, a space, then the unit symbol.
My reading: 558612.2157 m³
